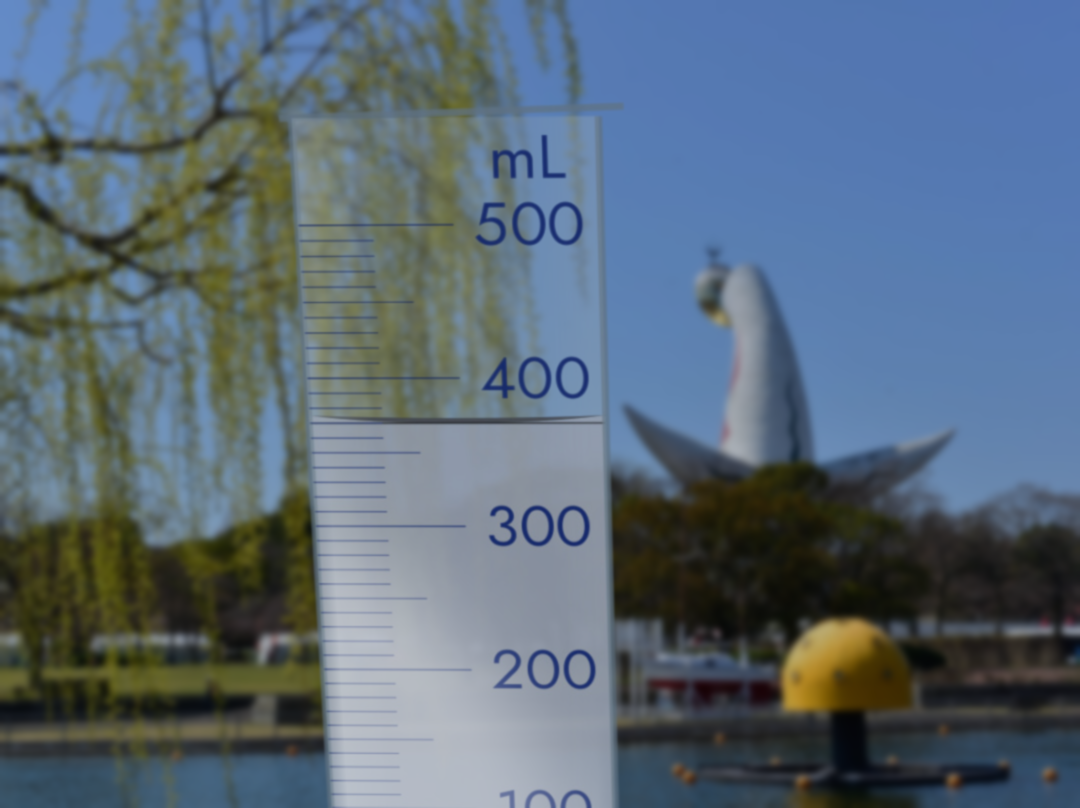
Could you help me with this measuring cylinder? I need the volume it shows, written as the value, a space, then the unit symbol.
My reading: 370 mL
